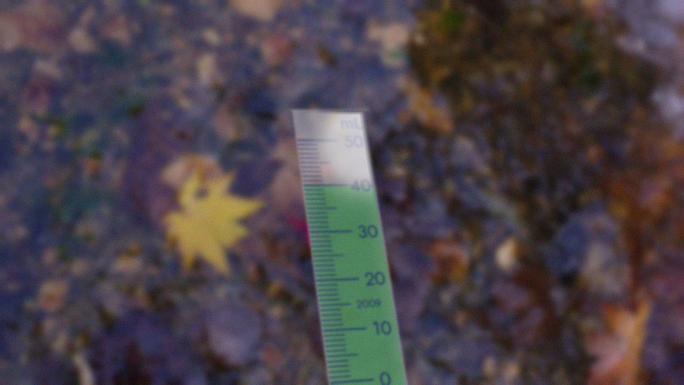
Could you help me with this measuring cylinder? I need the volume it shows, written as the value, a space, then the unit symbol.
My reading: 40 mL
